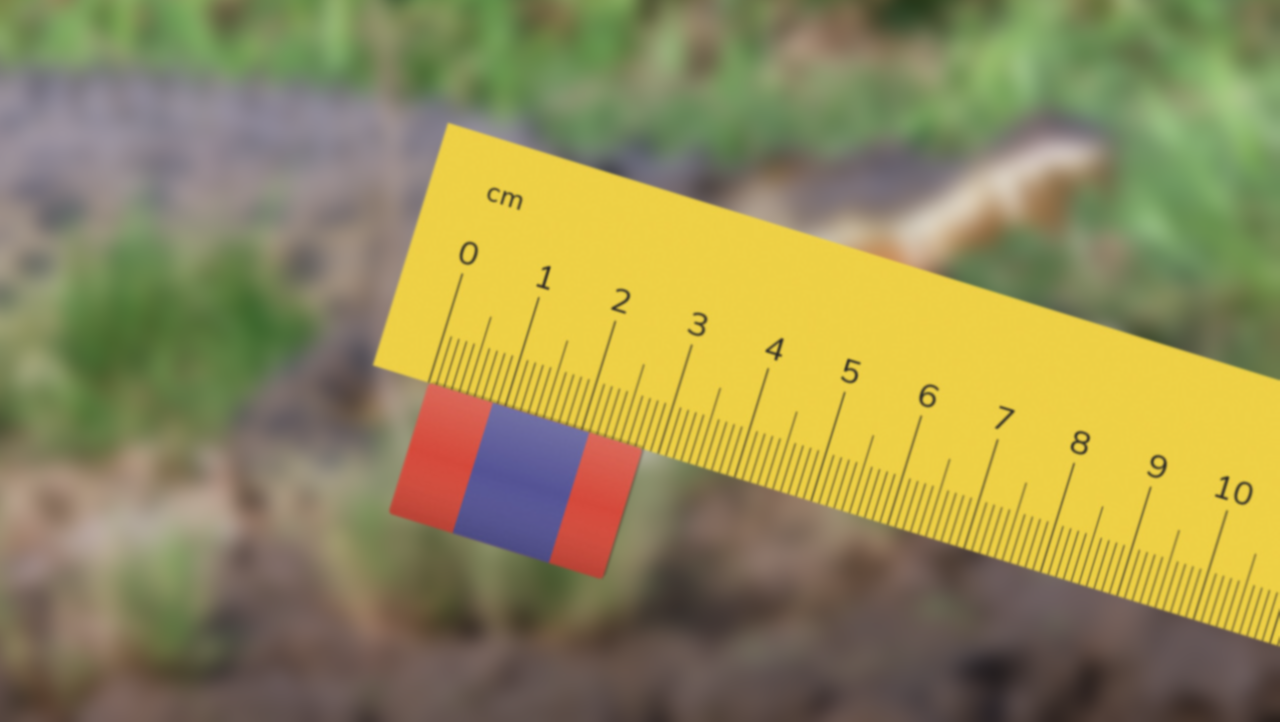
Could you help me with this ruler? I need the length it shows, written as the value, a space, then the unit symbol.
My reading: 2.8 cm
